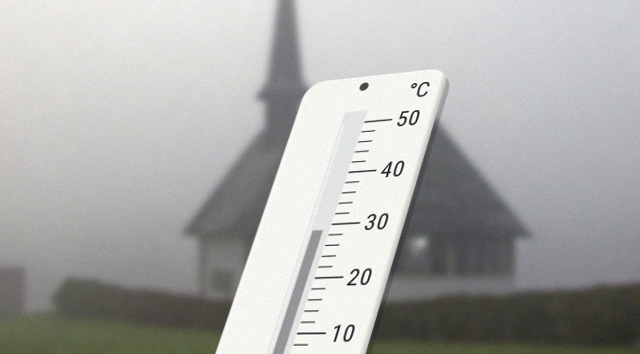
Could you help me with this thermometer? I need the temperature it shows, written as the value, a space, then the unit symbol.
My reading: 29 °C
